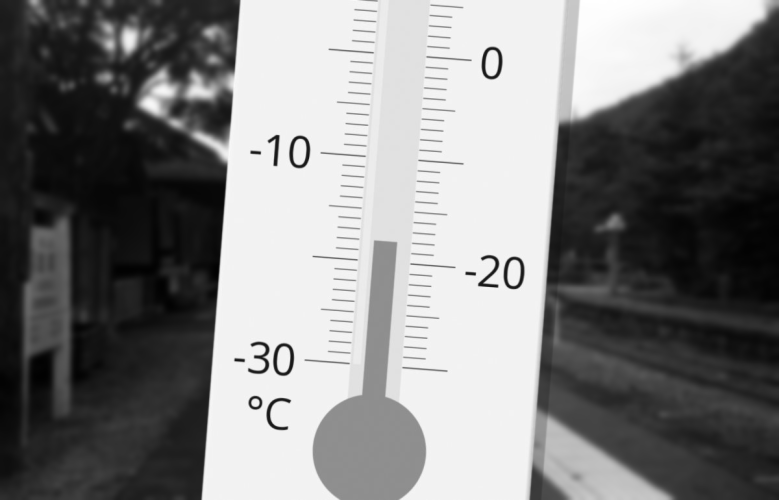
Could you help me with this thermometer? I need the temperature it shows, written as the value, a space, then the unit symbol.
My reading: -18 °C
